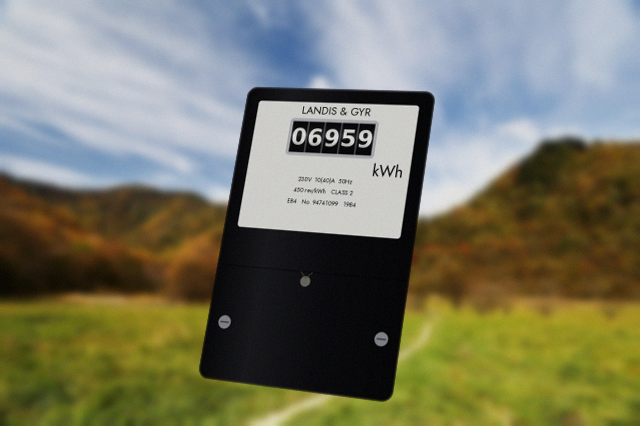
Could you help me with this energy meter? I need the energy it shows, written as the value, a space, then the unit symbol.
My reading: 6959 kWh
